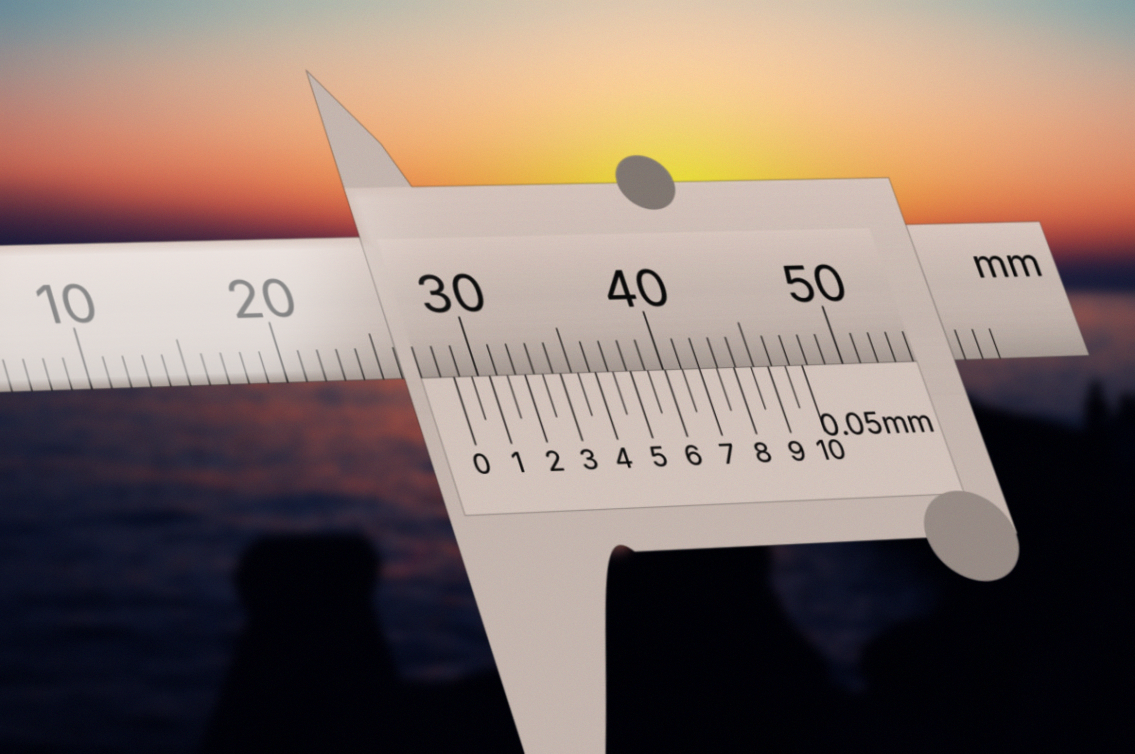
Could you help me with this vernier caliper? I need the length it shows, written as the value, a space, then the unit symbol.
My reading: 28.7 mm
